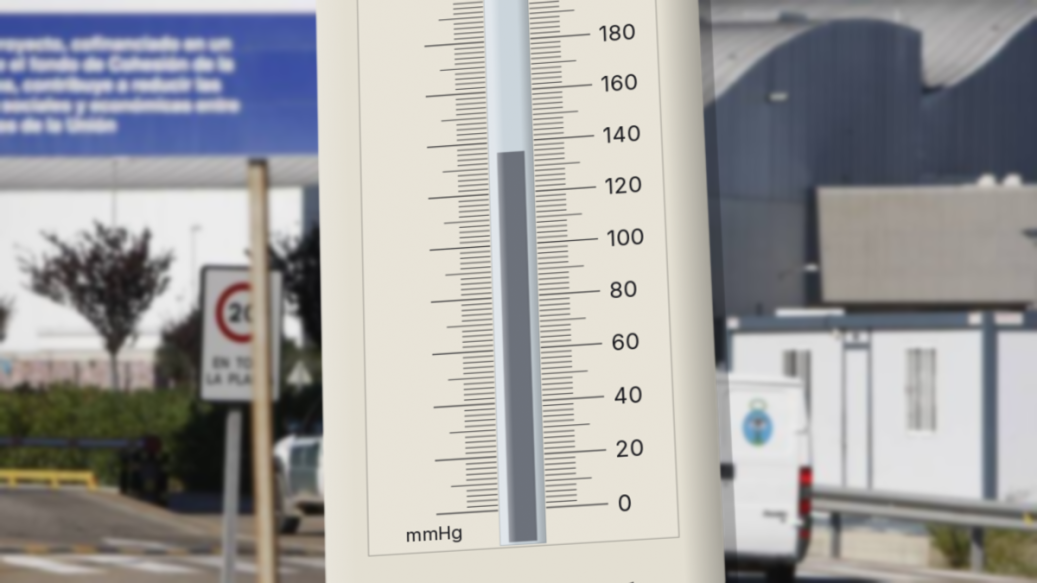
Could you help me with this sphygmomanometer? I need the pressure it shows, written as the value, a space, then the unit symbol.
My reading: 136 mmHg
